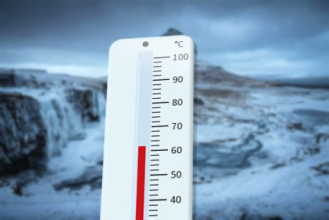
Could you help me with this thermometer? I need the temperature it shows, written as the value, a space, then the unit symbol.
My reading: 62 °C
